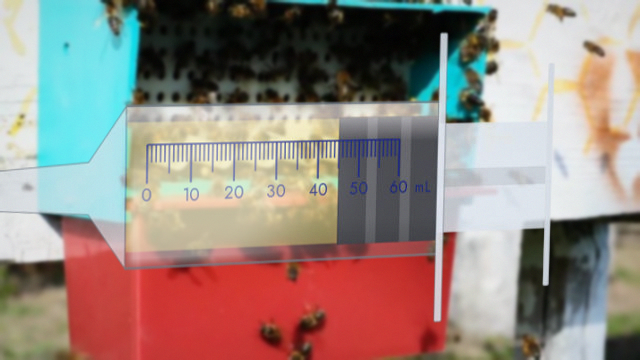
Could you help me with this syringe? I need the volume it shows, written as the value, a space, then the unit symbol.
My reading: 45 mL
